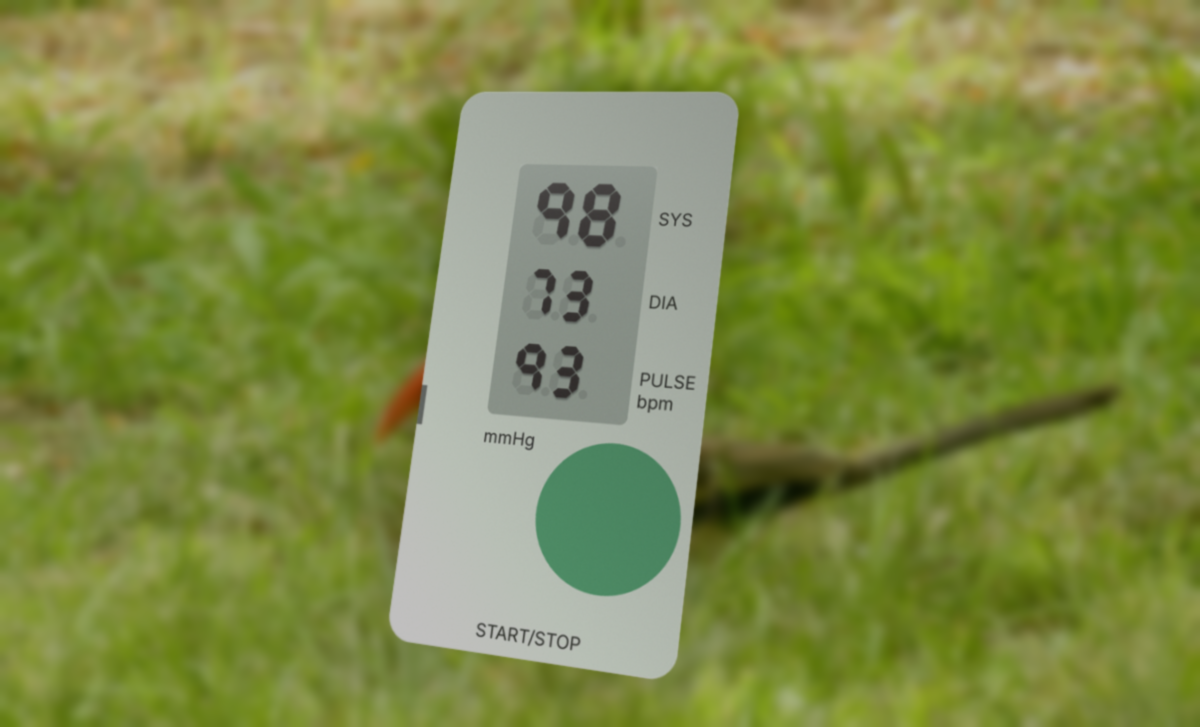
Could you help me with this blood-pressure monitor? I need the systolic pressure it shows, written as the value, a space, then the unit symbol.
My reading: 98 mmHg
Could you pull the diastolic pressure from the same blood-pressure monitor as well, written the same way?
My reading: 73 mmHg
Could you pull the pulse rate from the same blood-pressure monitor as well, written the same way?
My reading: 93 bpm
